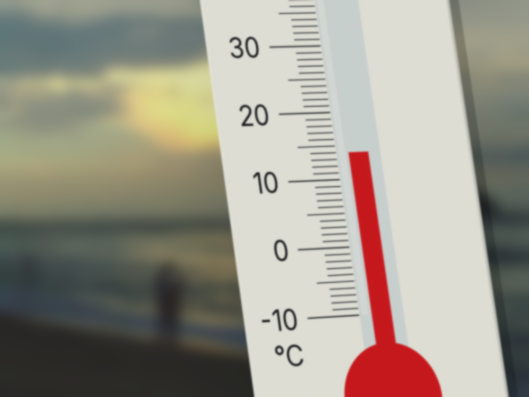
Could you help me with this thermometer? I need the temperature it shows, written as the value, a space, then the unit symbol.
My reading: 14 °C
